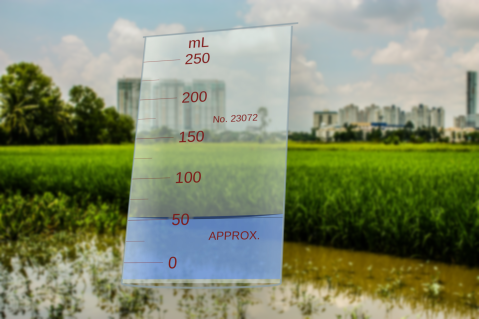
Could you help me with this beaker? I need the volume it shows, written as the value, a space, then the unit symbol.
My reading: 50 mL
